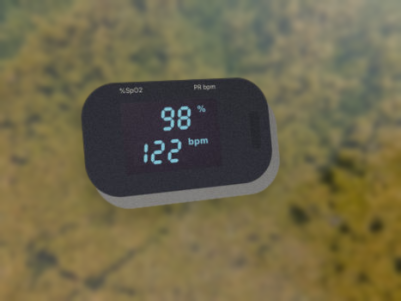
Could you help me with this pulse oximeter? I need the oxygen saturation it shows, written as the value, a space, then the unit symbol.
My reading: 98 %
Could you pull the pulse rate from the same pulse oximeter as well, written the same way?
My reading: 122 bpm
